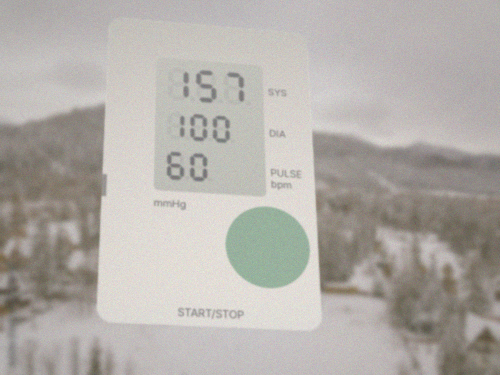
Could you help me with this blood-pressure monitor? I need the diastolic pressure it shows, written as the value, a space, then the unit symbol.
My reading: 100 mmHg
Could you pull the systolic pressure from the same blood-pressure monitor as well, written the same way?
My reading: 157 mmHg
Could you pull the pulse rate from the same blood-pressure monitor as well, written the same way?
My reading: 60 bpm
